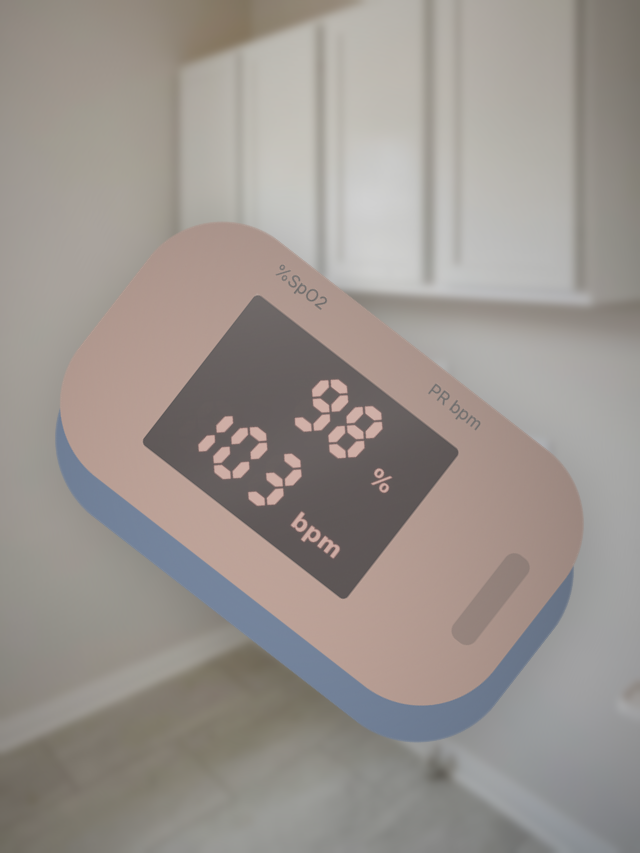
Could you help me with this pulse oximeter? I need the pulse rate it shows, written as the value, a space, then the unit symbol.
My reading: 103 bpm
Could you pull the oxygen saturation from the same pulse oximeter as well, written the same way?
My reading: 98 %
